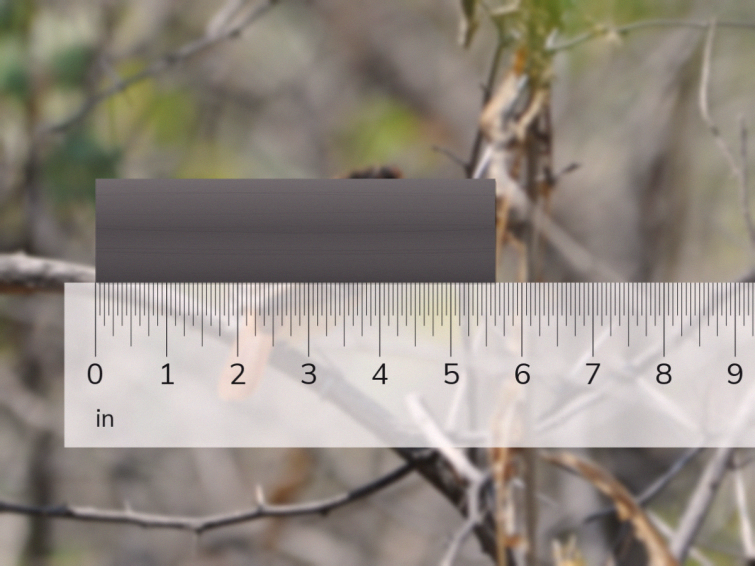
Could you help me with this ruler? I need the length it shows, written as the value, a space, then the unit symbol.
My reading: 5.625 in
